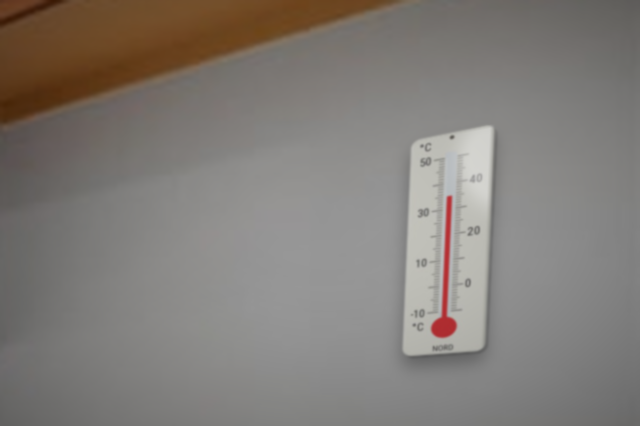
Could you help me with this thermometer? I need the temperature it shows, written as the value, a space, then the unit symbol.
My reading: 35 °C
